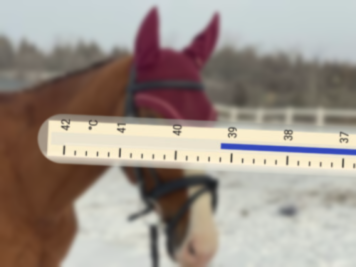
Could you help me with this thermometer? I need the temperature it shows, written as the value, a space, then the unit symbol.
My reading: 39.2 °C
